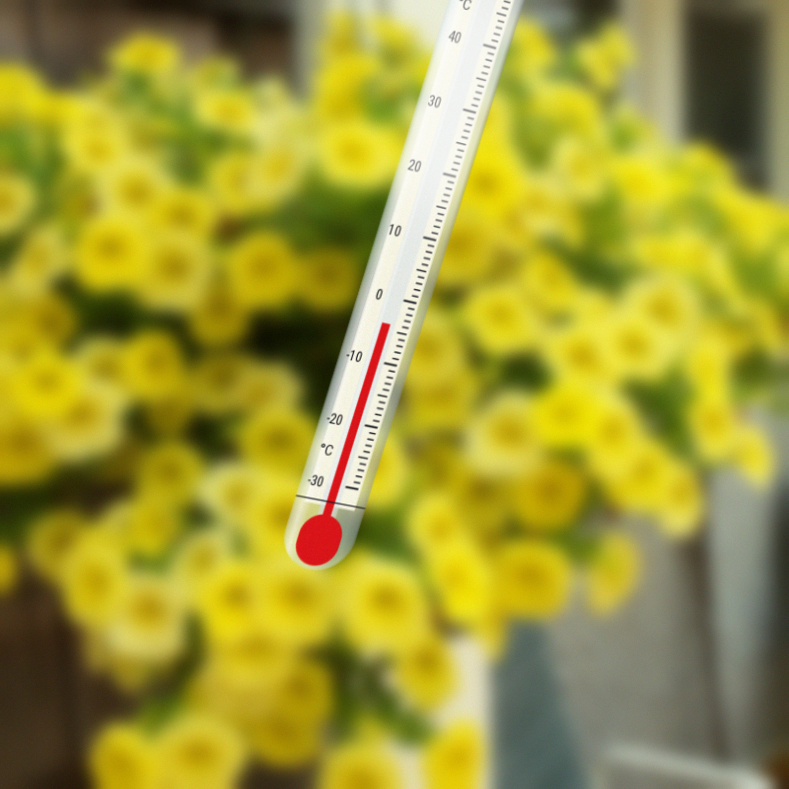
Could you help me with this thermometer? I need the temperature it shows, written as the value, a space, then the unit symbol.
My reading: -4 °C
